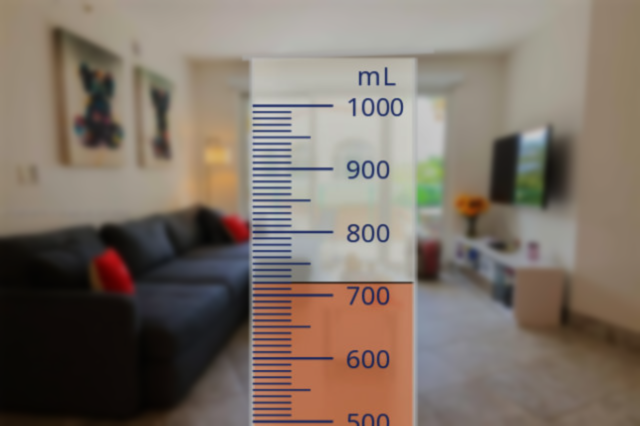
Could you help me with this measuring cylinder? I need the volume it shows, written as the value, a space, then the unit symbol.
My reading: 720 mL
